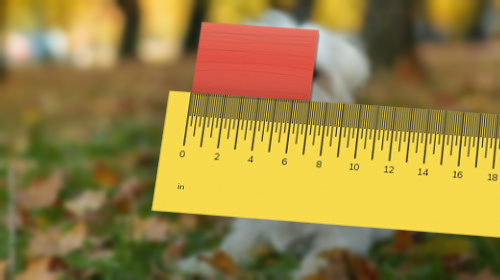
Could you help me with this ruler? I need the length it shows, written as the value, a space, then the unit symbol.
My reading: 7 in
